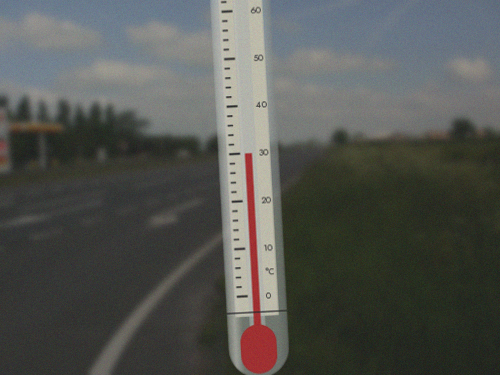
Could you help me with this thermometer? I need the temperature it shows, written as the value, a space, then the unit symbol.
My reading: 30 °C
